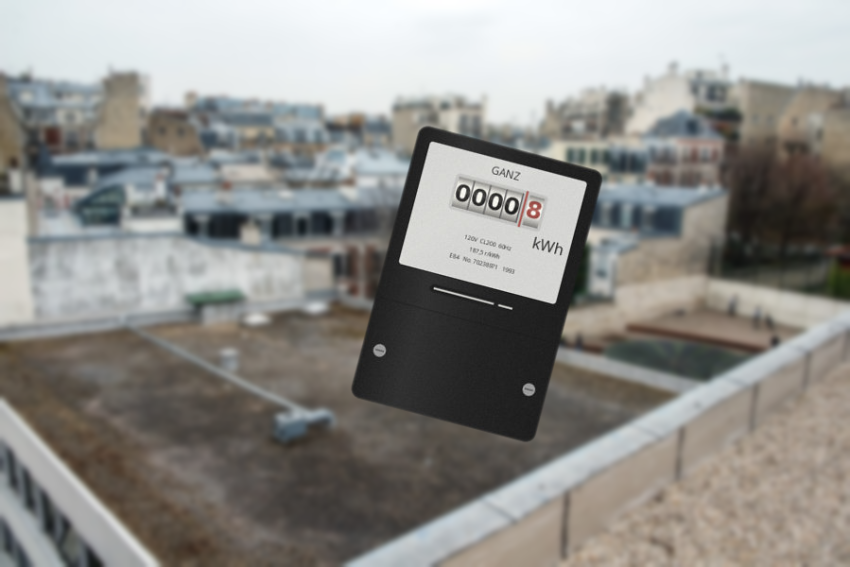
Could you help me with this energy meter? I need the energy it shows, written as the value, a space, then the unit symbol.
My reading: 0.8 kWh
